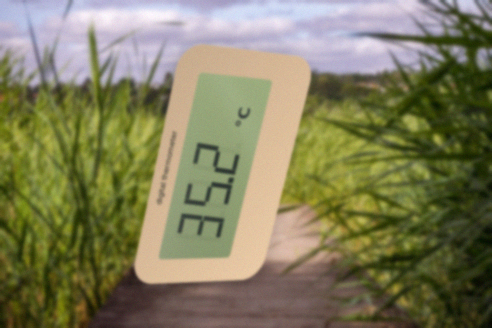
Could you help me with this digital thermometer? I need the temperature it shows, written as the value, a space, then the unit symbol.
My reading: 35.2 °C
